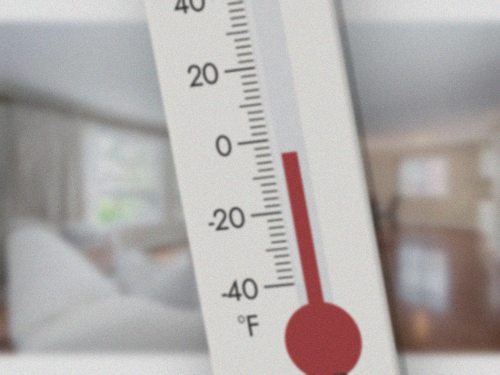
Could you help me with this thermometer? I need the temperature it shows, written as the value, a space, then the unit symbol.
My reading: -4 °F
